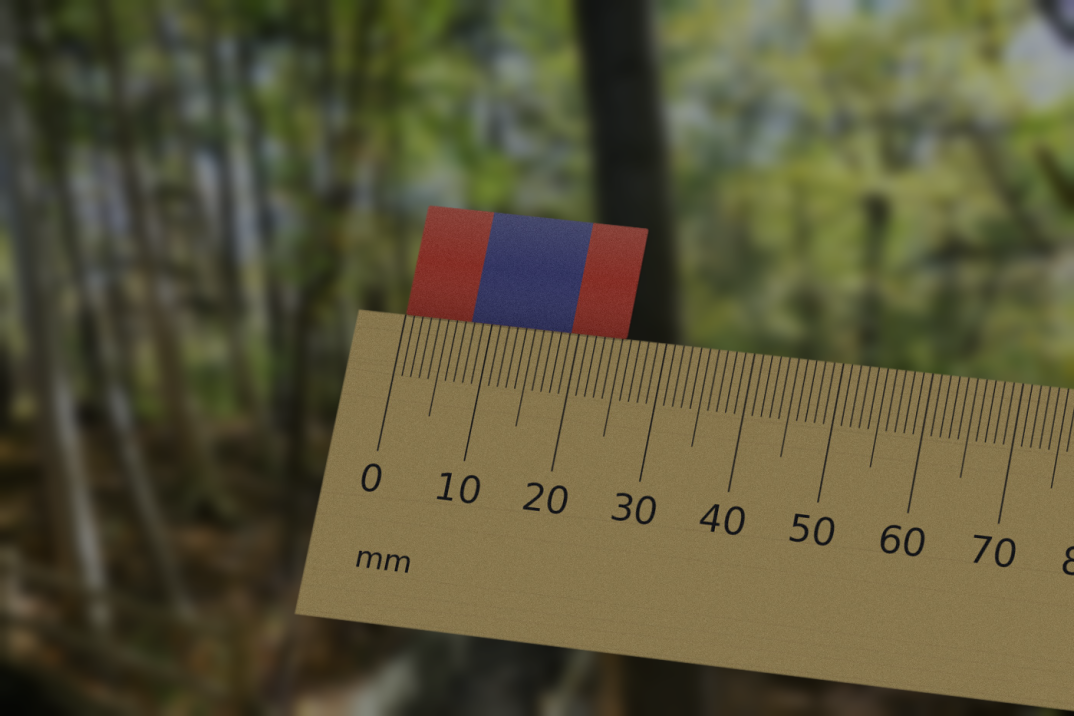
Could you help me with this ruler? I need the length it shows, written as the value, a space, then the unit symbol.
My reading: 25.5 mm
